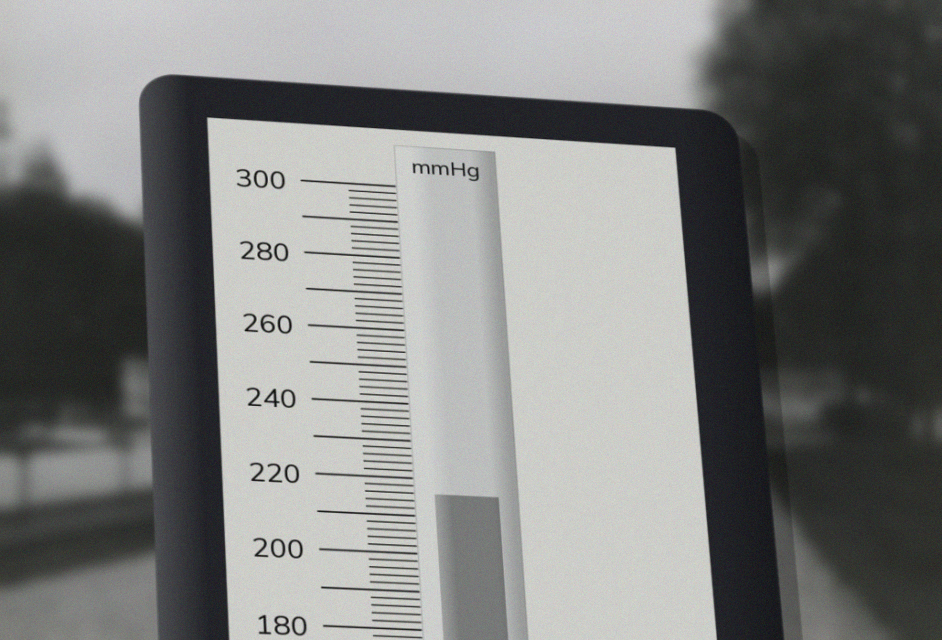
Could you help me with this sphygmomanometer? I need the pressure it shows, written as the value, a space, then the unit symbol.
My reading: 216 mmHg
